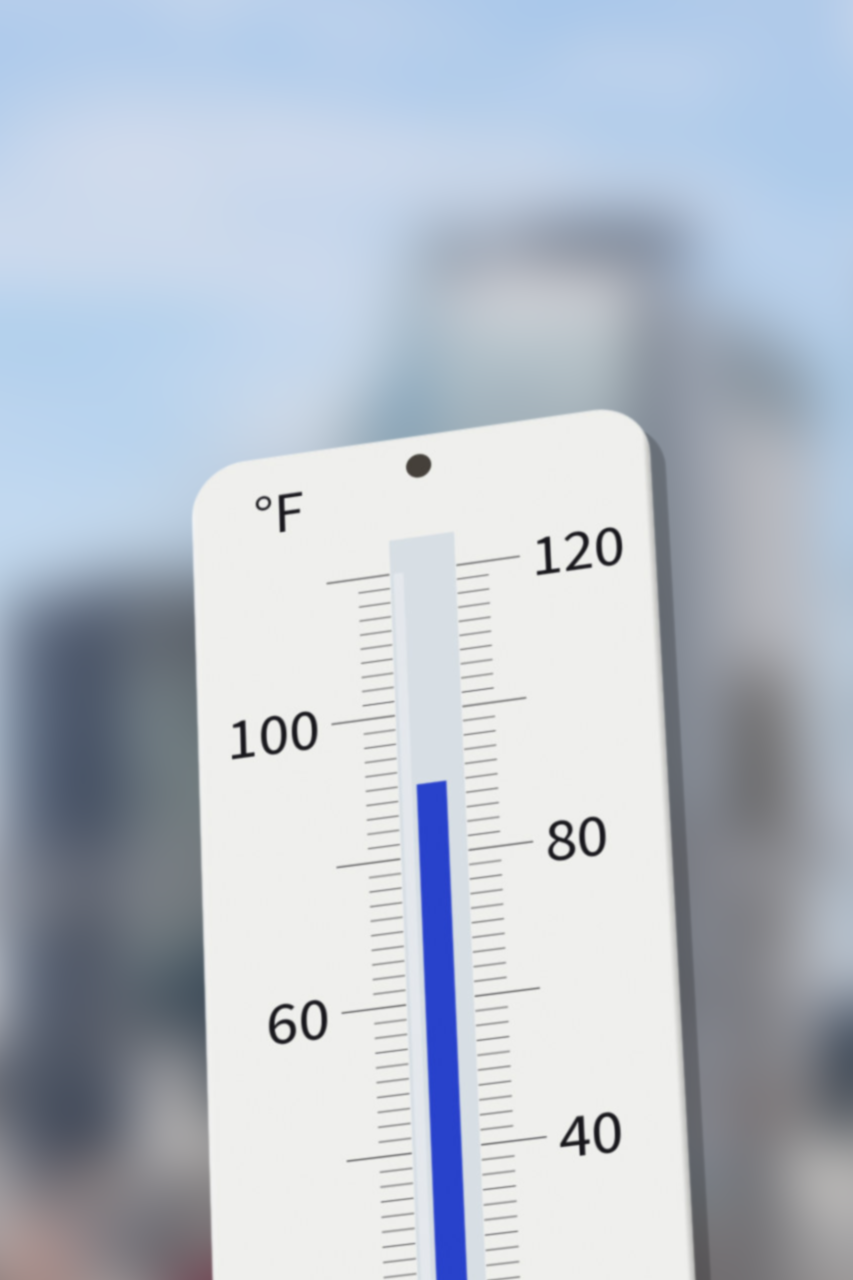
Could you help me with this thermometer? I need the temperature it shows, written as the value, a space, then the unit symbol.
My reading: 90 °F
